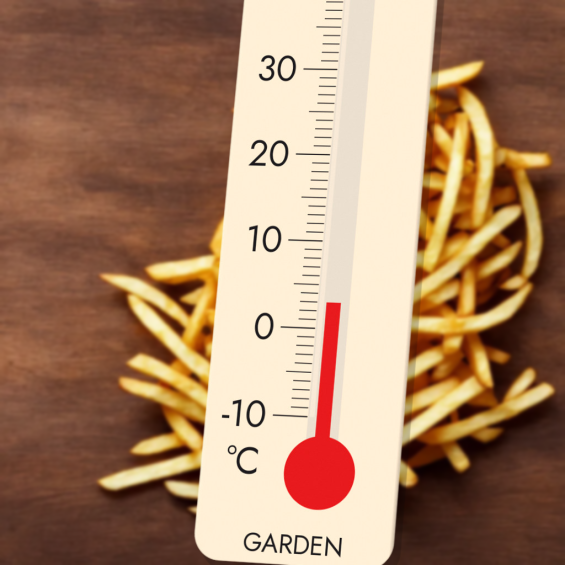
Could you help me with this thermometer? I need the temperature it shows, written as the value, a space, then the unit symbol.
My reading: 3 °C
